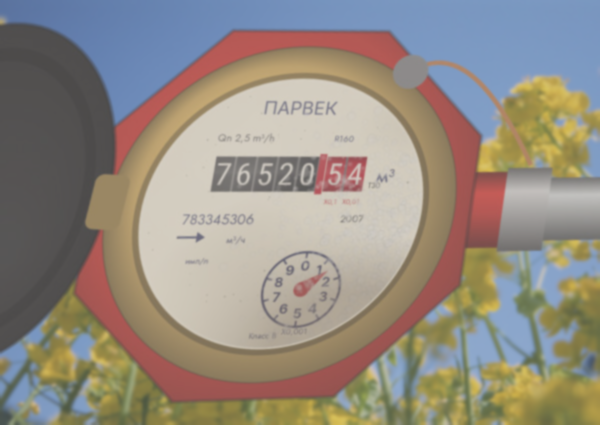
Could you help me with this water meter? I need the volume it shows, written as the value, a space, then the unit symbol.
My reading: 76520.541 m³
